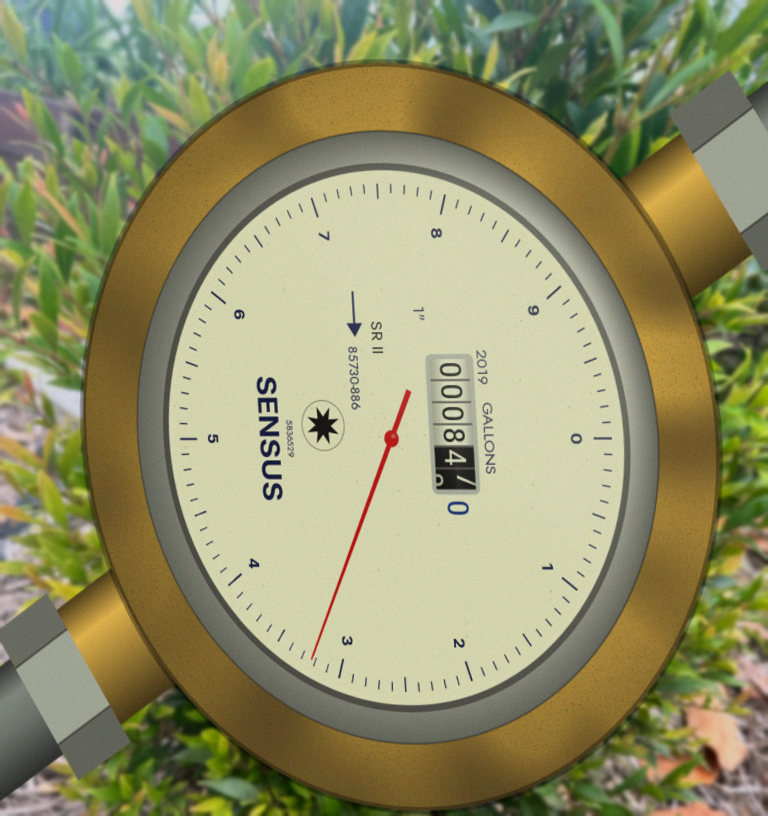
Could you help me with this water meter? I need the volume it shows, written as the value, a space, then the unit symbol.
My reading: 8473.2 gal
